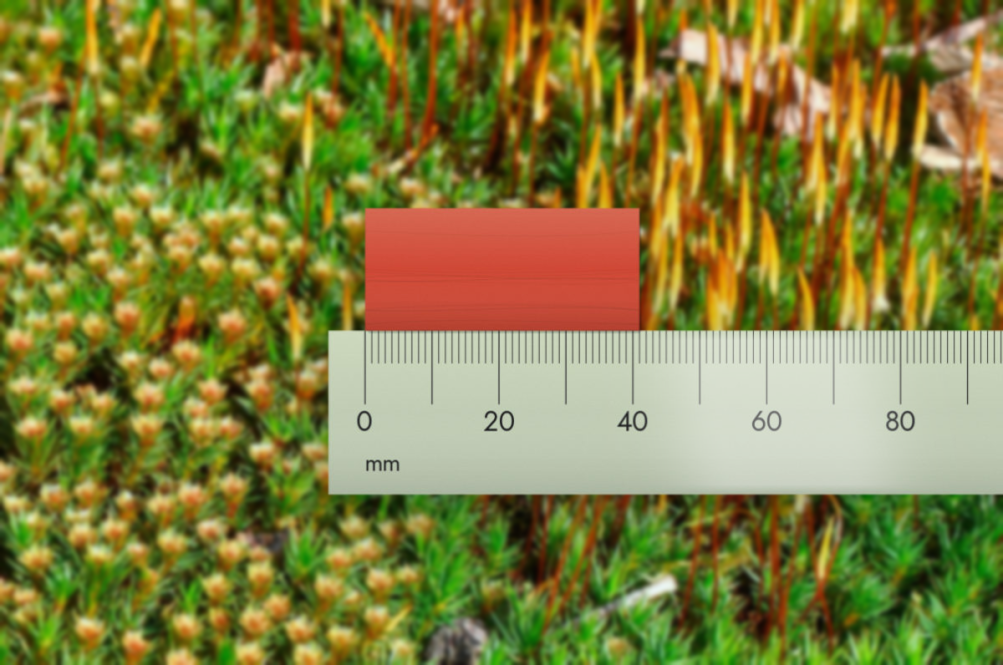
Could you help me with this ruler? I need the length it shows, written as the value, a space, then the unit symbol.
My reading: 41 mm
